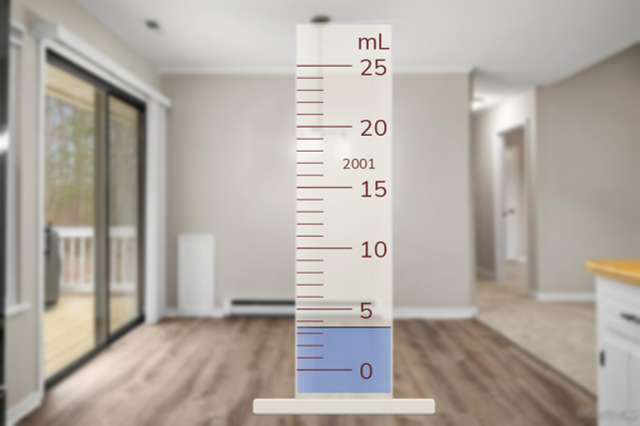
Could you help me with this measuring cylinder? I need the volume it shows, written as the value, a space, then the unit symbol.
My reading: 3.5 mL
